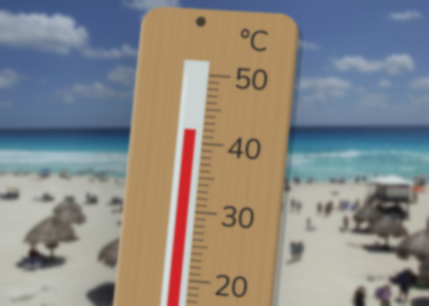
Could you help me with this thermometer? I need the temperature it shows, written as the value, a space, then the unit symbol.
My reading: 42 °C
